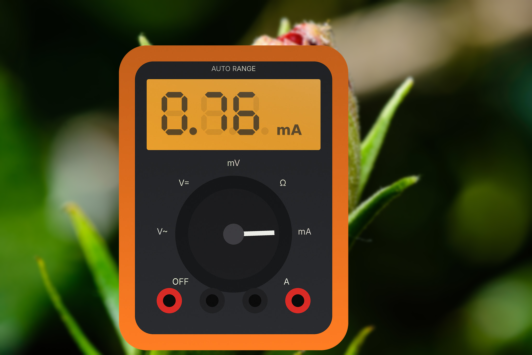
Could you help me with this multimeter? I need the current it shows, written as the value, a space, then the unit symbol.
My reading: 0.76 mA
